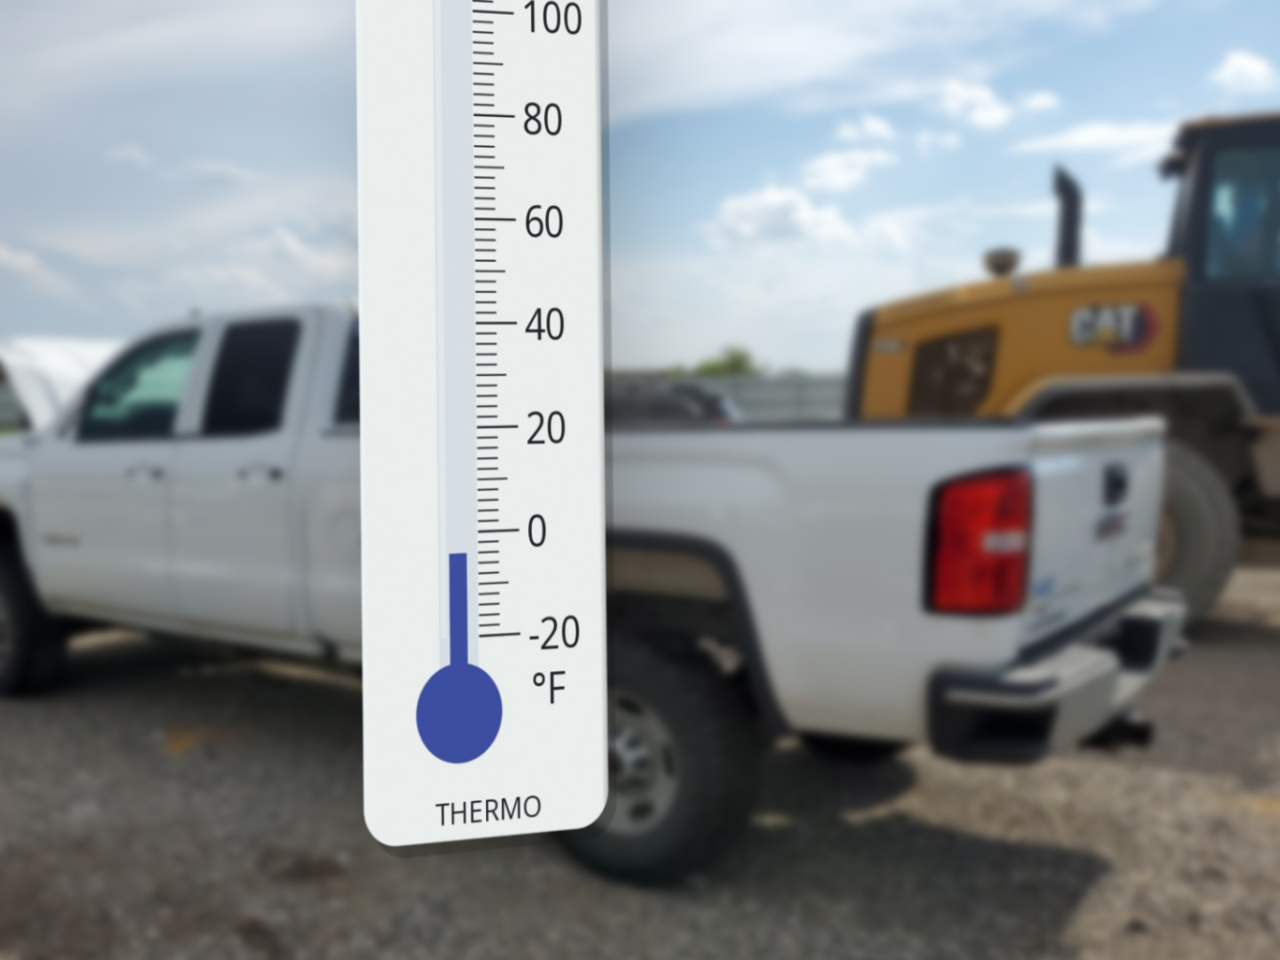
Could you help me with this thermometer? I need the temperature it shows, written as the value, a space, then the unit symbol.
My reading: -4 °F
